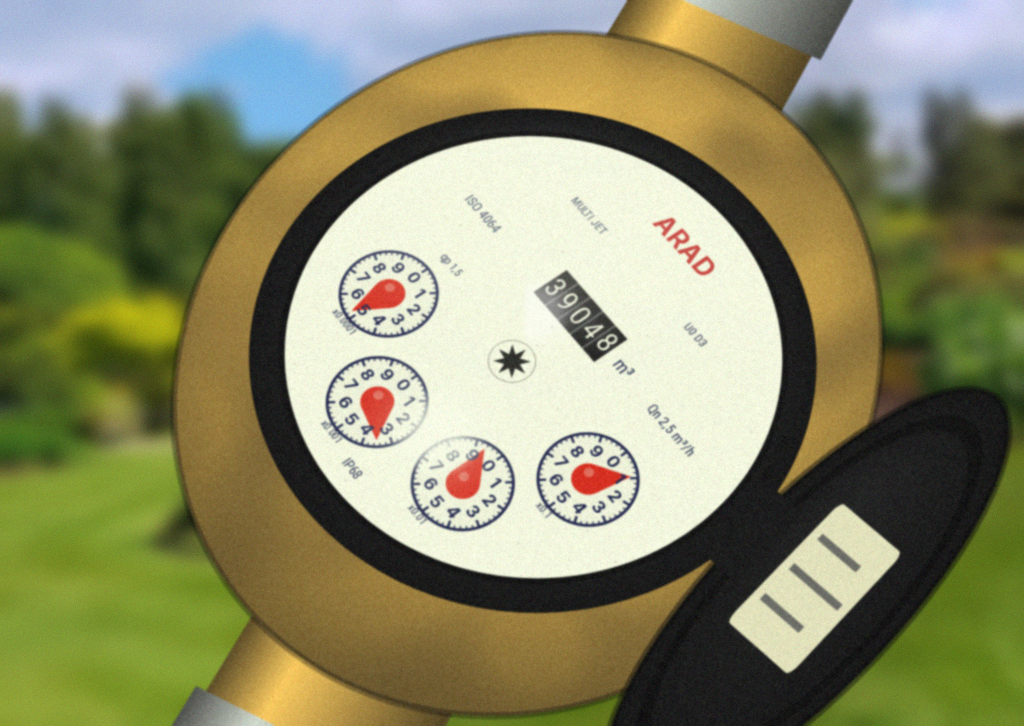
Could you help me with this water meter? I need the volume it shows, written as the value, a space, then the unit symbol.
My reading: 39048.0935 m³
